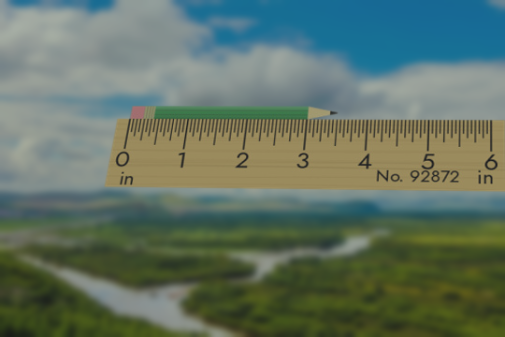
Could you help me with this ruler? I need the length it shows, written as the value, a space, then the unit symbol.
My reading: 3.5 in
